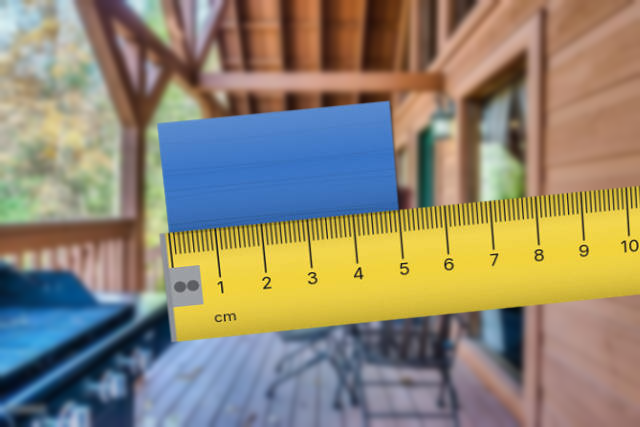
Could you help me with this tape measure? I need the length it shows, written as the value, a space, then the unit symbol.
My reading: 5 cm
